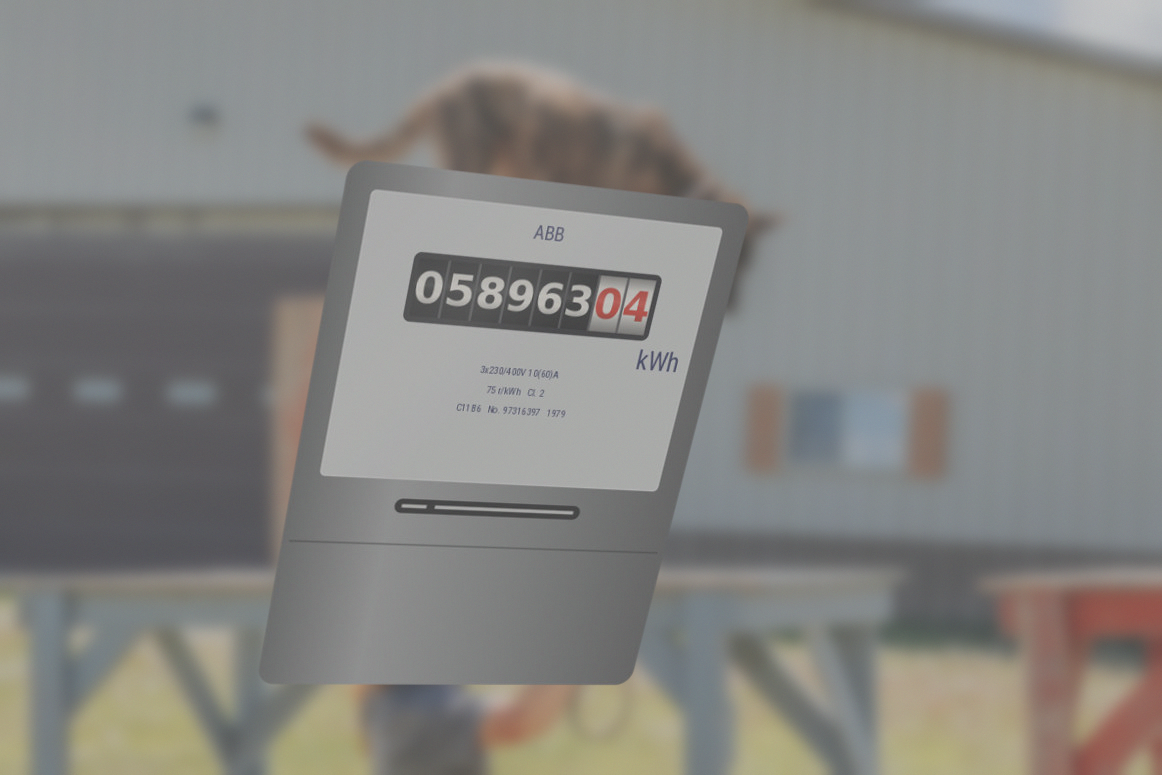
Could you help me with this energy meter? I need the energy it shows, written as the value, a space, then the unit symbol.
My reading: 58963.04 kWh
